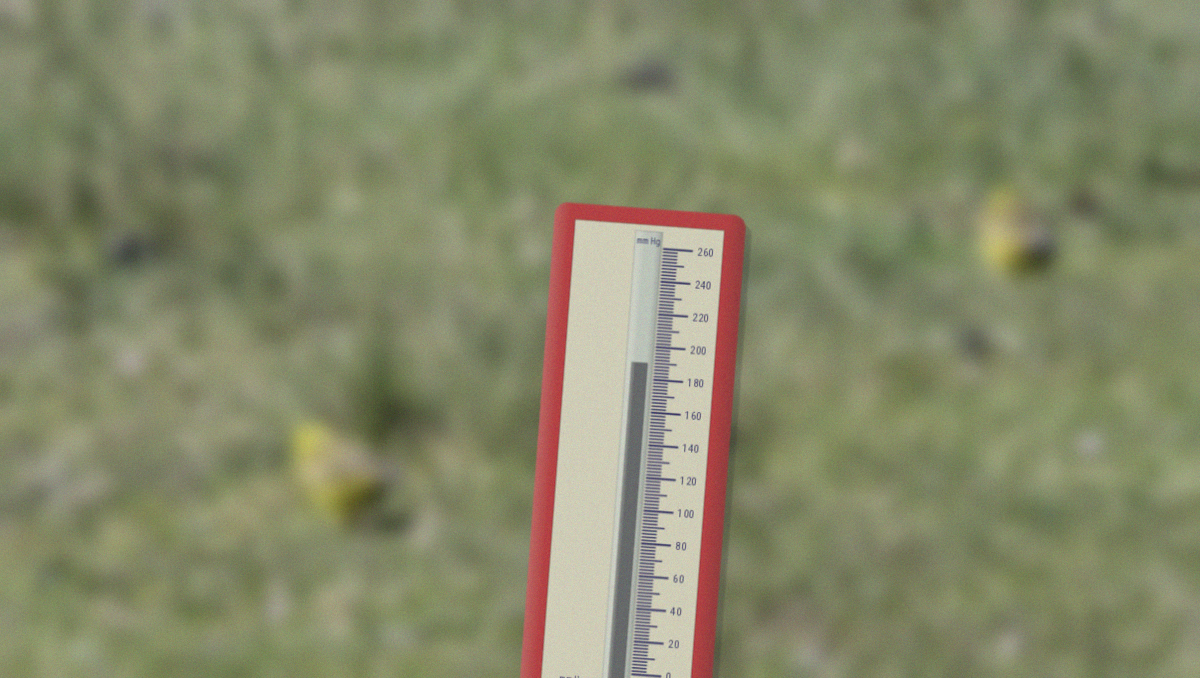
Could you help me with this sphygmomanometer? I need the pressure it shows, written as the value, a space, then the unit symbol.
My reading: 190 mmHg
